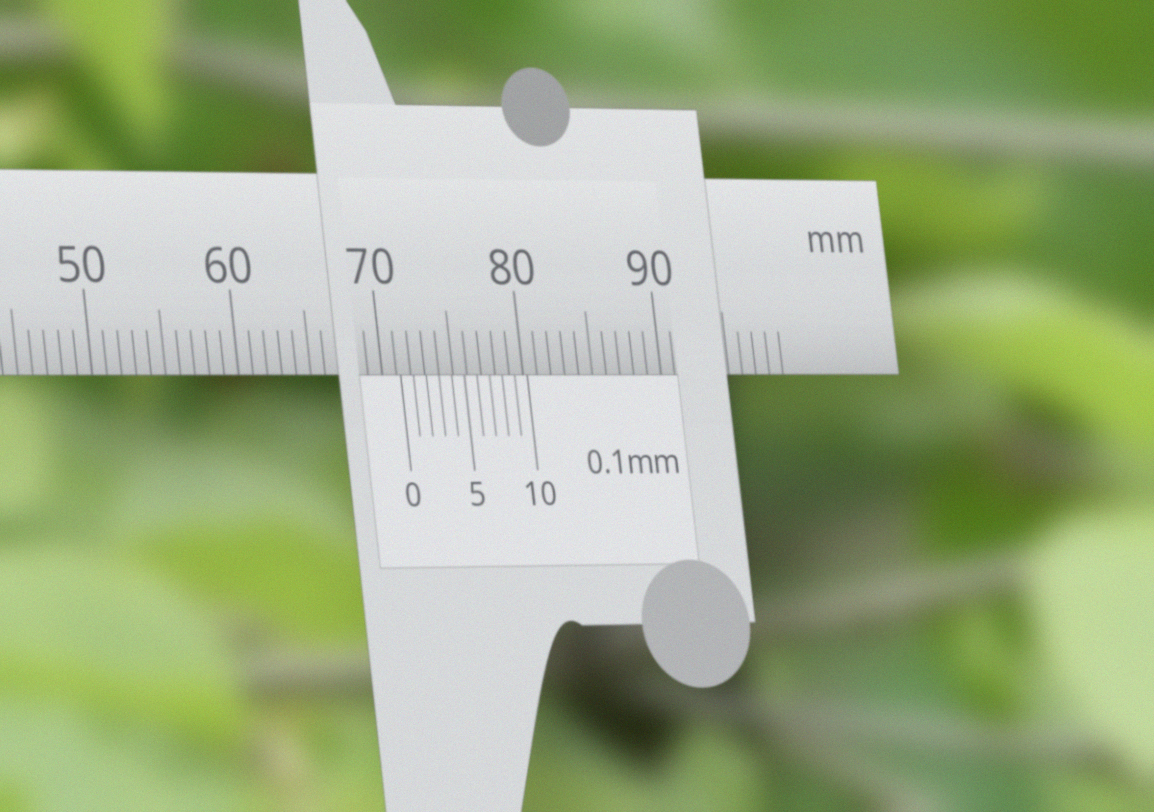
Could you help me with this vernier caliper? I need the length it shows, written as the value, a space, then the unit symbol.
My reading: 71.3 mm
